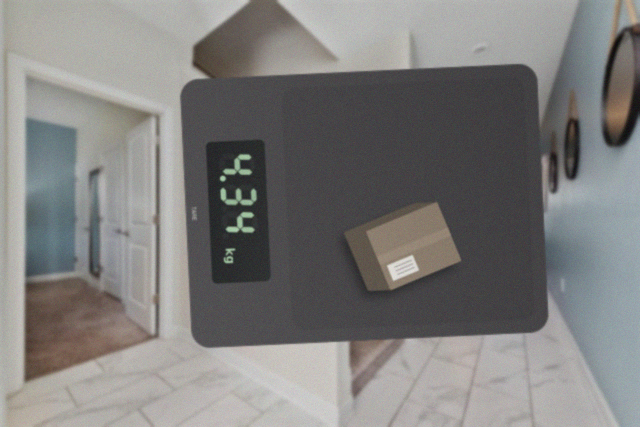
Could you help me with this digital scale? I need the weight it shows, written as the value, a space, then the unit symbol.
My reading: 4.34 kg
